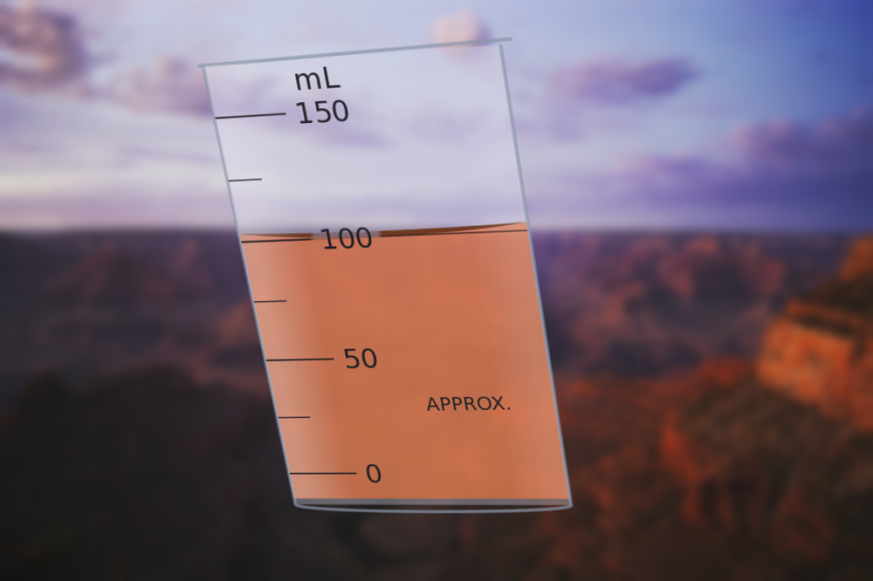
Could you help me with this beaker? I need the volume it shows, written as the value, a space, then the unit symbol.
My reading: 100 mL
